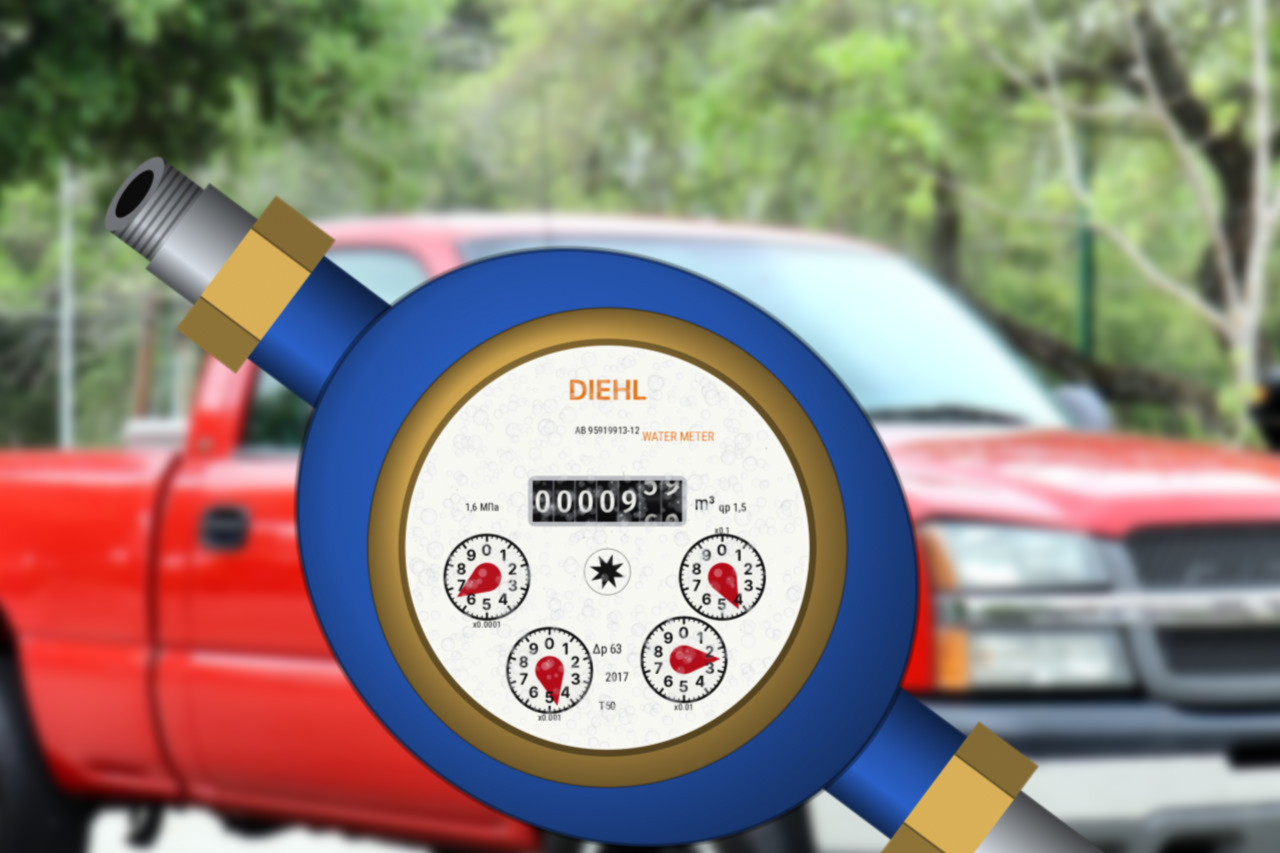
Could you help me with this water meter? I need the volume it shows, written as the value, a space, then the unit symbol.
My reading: 959.4246 m³
